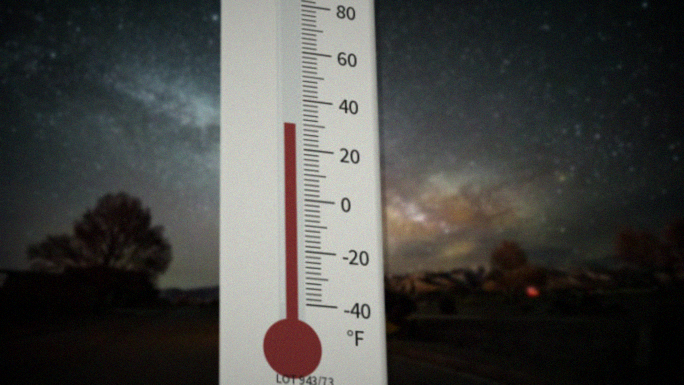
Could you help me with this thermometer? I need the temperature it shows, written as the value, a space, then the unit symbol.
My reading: 30 °F
